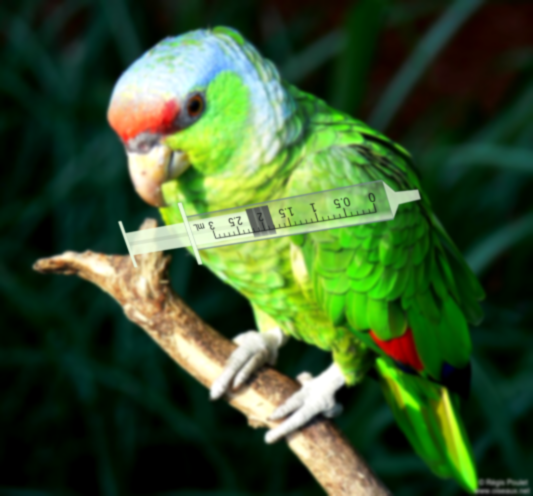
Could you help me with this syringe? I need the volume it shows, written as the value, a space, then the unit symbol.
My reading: 1.8 mL
